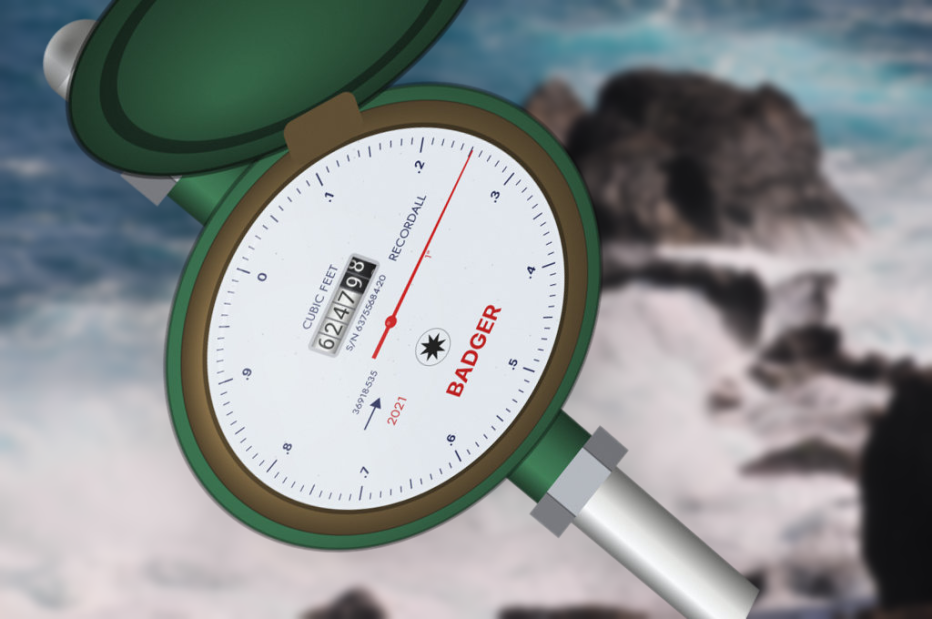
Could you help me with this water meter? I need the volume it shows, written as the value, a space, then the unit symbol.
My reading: 624798.25 ft³
